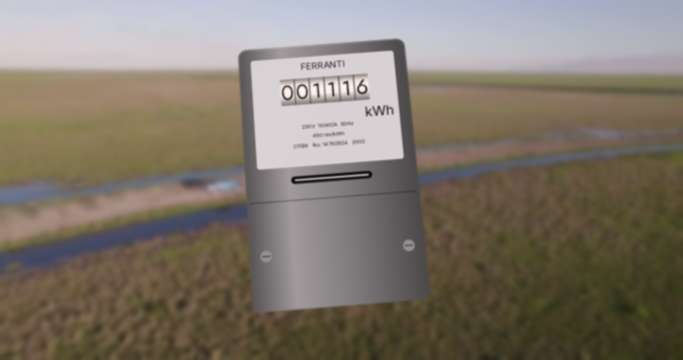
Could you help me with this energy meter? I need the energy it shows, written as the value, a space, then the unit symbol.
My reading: 1116 kWh
